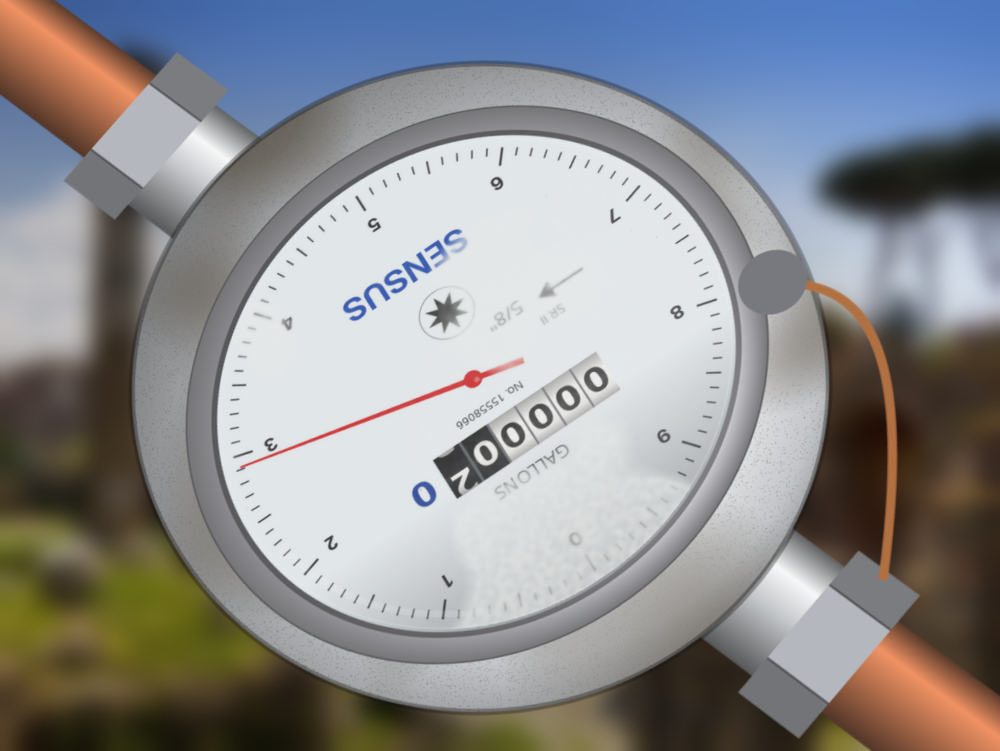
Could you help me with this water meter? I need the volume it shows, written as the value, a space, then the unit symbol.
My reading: 22.9 gal
